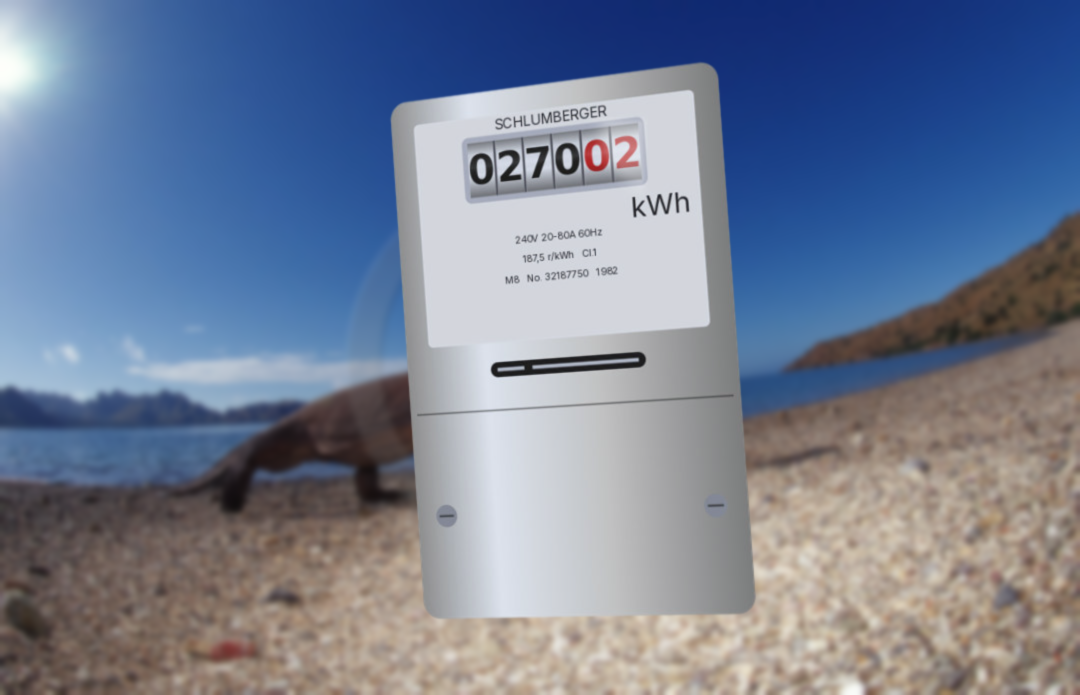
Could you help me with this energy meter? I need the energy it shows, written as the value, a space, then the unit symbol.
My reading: 270.02 kWh
